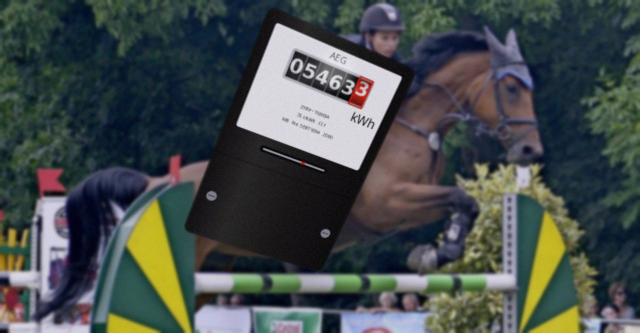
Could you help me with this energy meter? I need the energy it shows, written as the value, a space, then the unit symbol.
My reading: 5463.3 kWh
